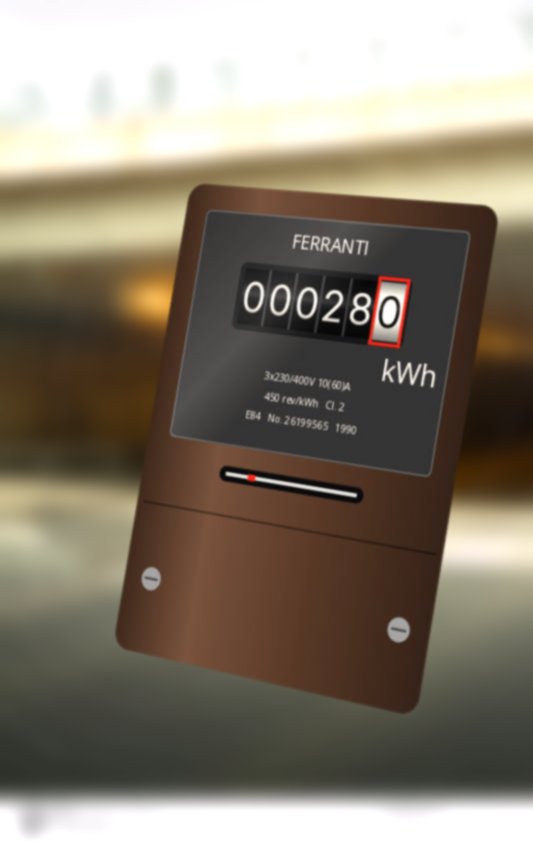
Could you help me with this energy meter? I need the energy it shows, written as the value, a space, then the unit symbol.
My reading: 28.0 kWh
